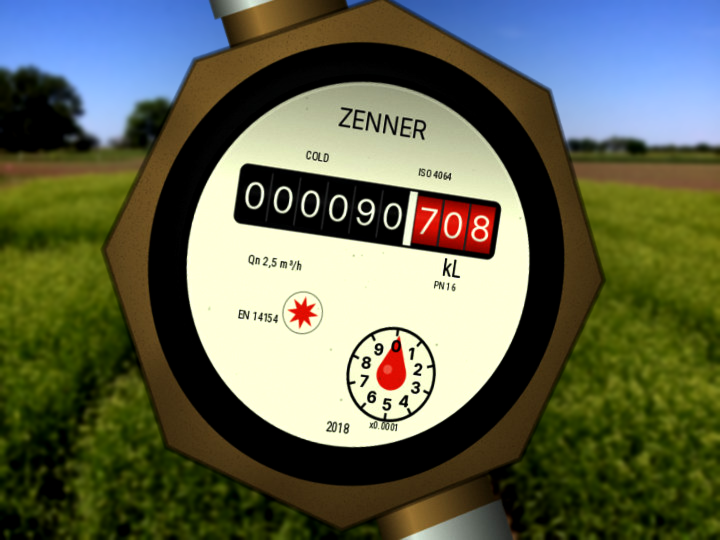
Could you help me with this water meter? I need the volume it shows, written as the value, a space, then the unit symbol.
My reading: 90.7080 kL
